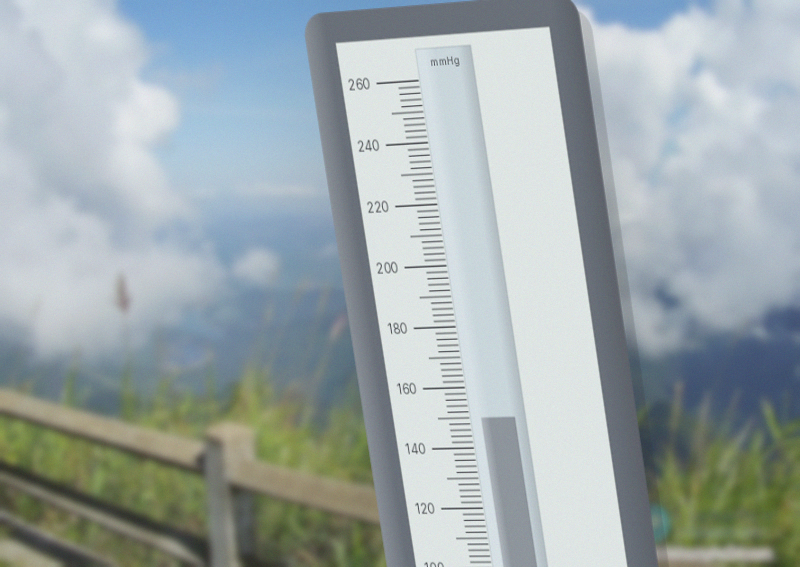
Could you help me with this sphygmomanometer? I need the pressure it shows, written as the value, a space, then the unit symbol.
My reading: 150 mmHg
